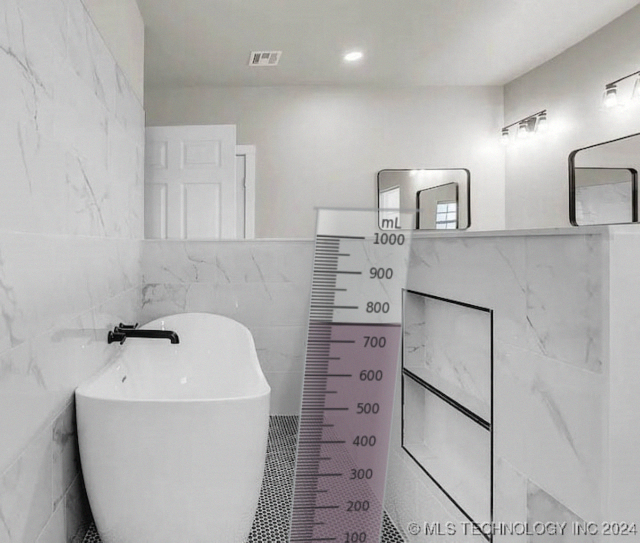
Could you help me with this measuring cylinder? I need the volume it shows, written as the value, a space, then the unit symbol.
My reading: 750 mL
